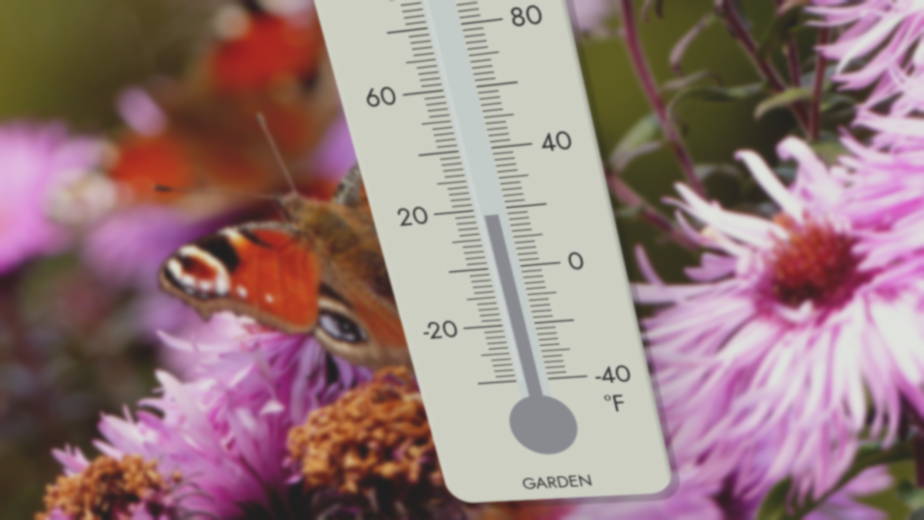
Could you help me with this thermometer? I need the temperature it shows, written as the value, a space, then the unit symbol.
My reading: 18 °F
